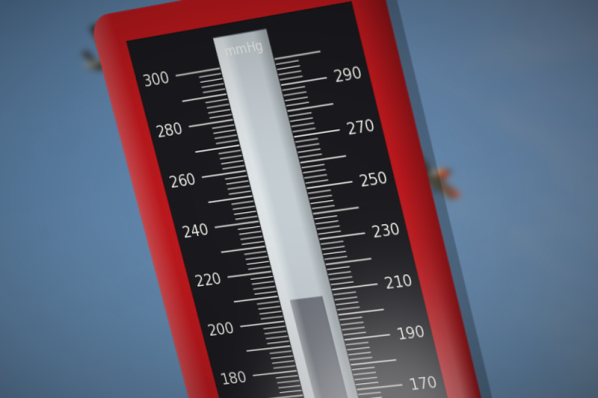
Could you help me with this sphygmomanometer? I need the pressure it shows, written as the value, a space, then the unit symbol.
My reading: 208 mmHg
